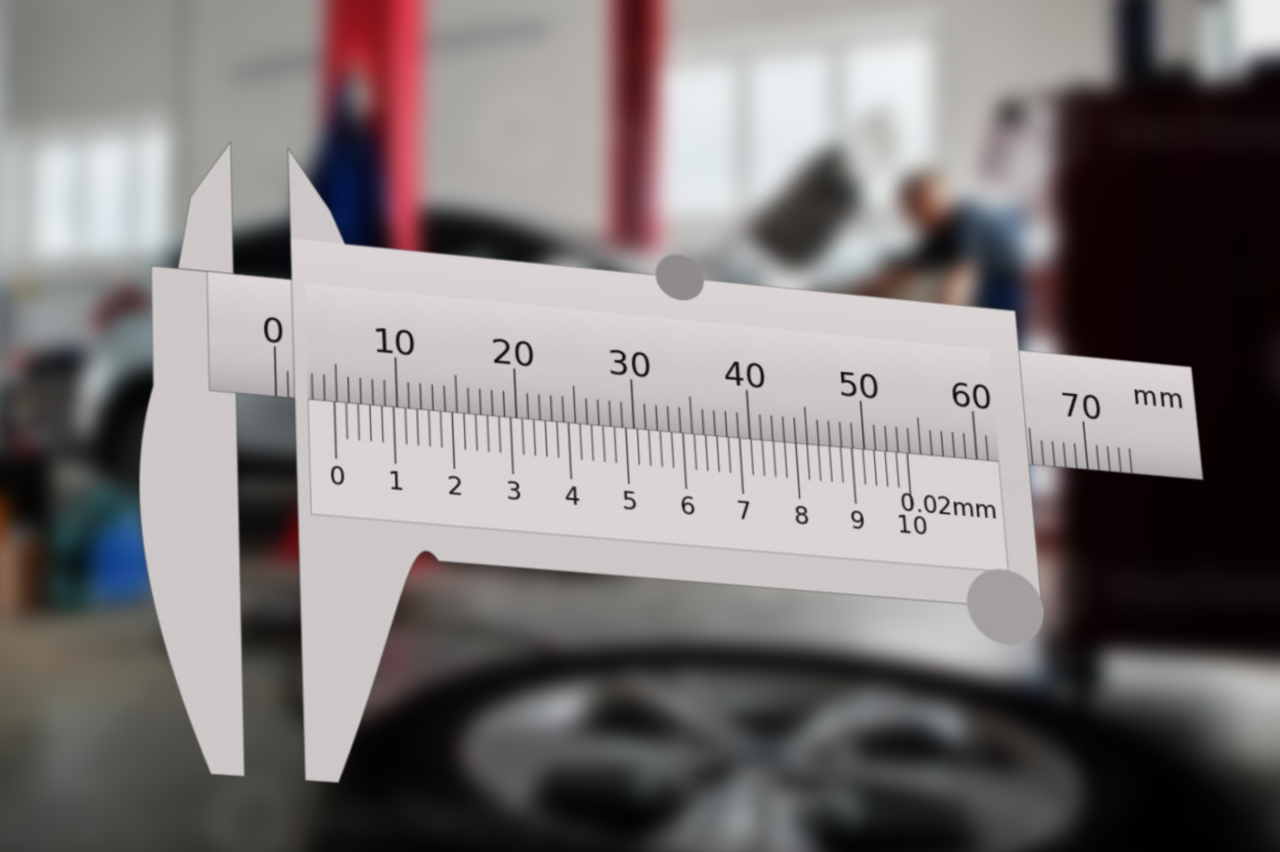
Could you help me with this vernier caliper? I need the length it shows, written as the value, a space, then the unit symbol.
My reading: 4.8 mm
